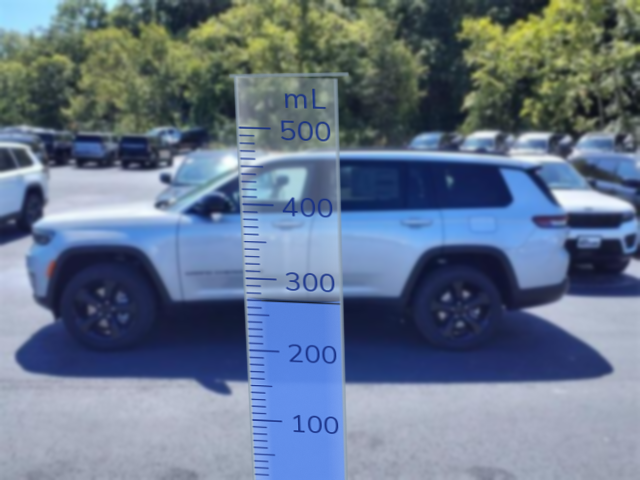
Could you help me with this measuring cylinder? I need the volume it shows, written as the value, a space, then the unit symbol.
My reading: 270 mL
